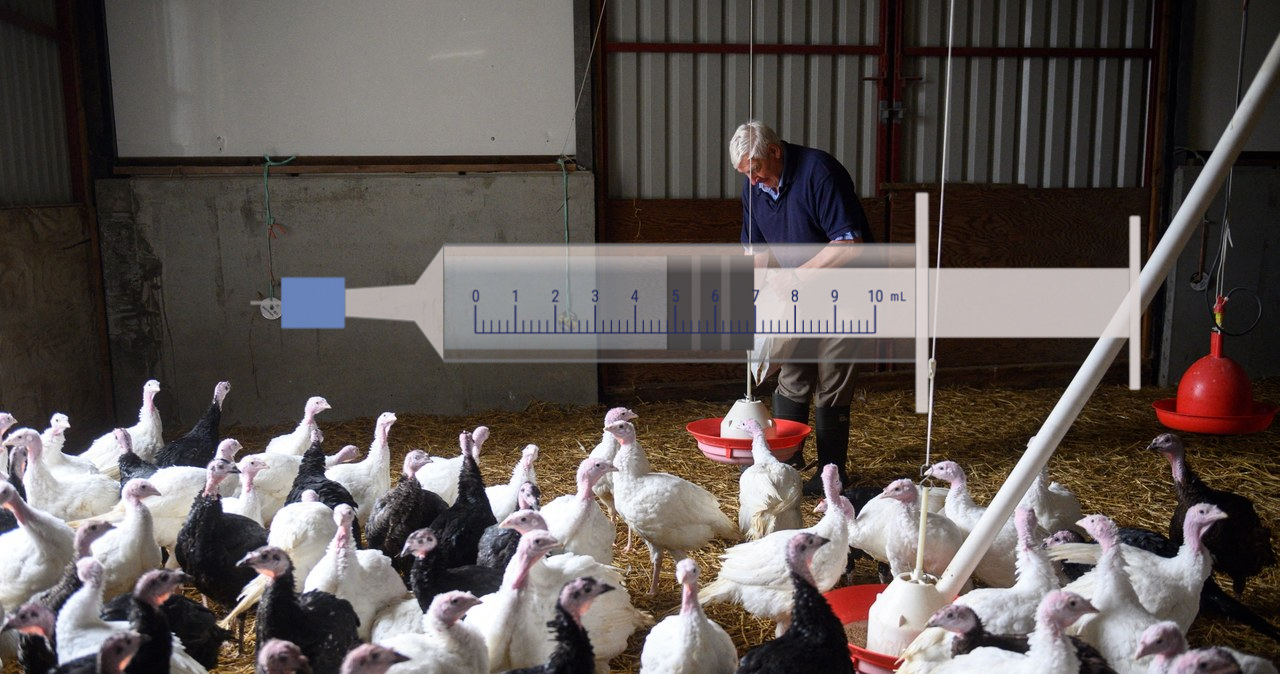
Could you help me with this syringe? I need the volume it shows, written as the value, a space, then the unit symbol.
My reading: 4.8 mL
